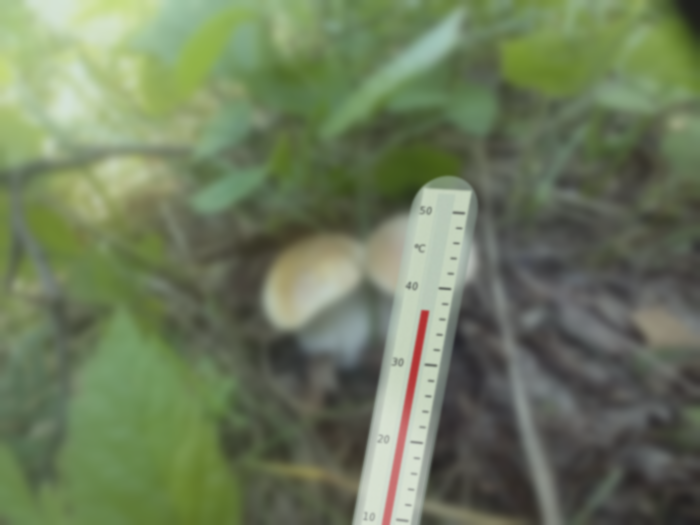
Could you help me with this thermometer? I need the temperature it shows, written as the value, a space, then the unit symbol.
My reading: 37 °C
